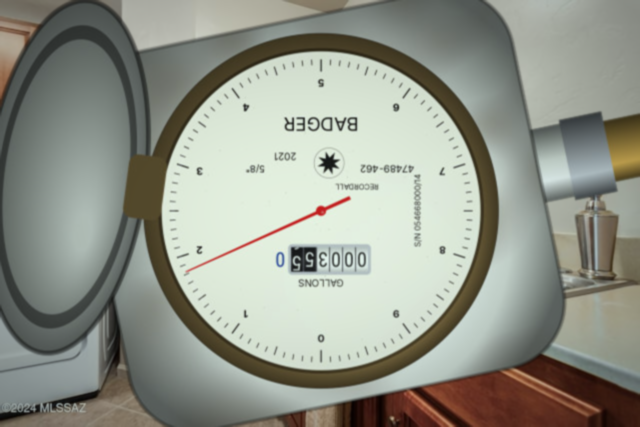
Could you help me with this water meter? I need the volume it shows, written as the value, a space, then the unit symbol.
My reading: 3551.8 gal
